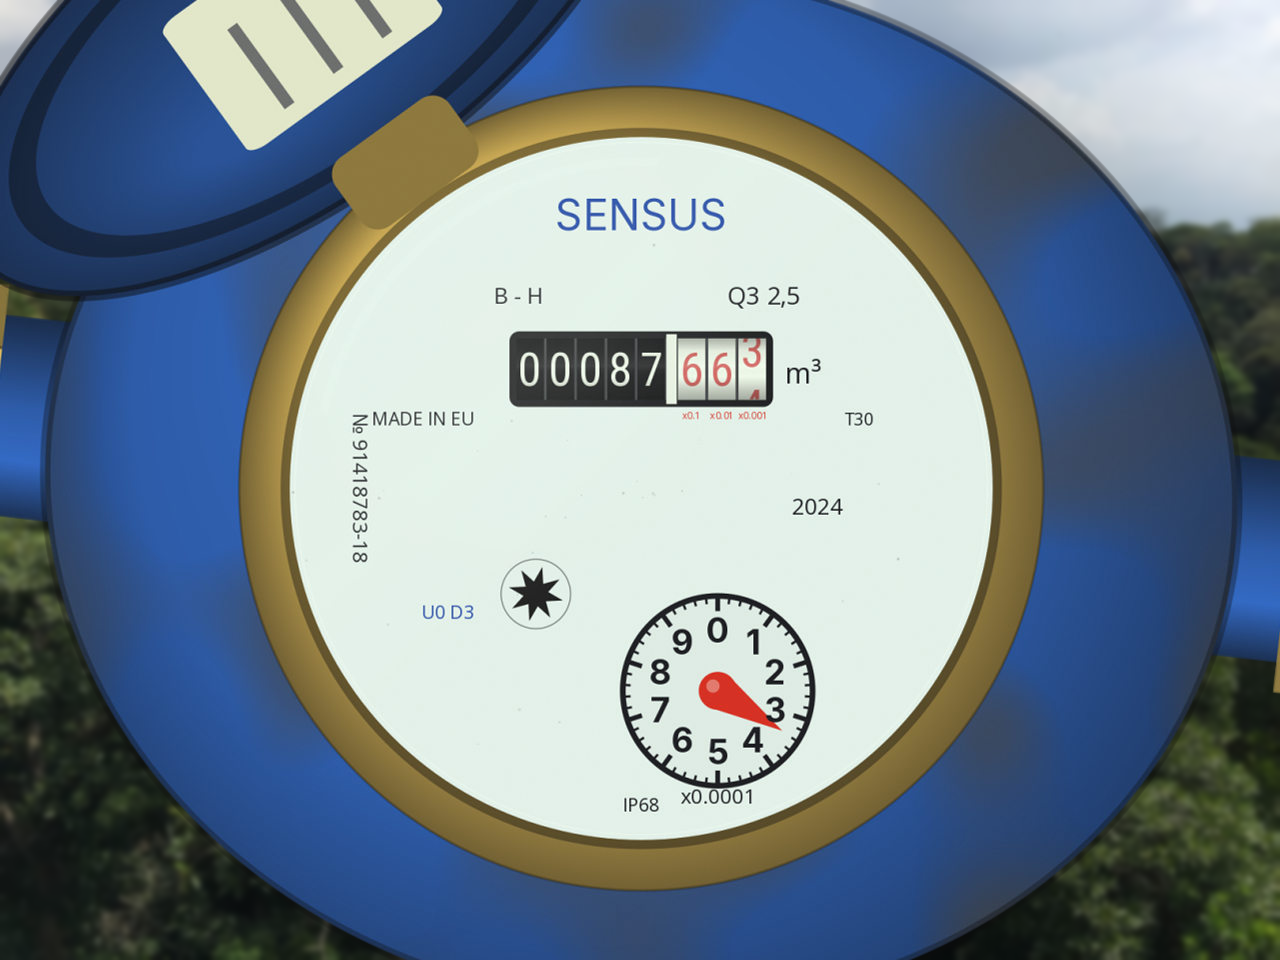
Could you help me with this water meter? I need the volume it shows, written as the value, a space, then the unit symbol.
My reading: 87.6633 m³
